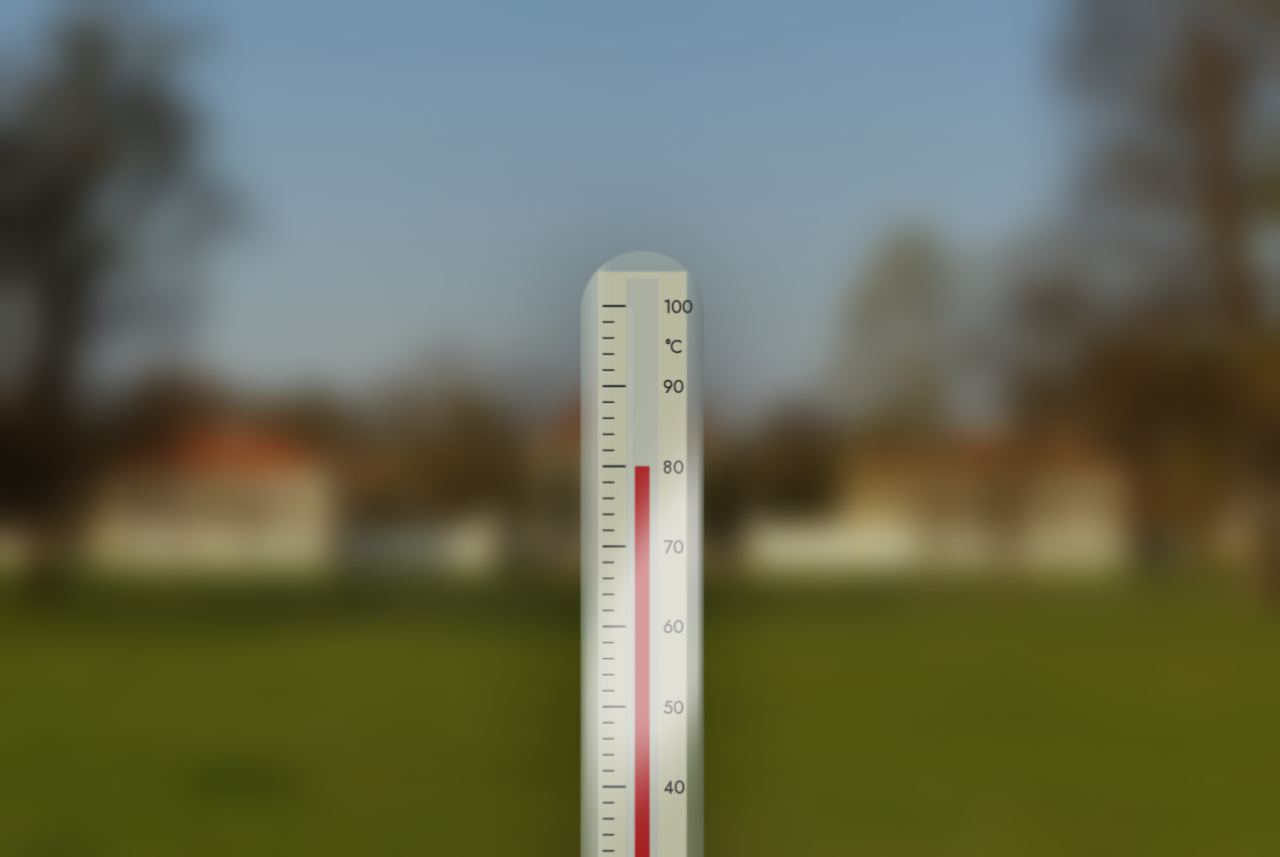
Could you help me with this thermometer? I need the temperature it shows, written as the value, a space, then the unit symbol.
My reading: 80 °C
